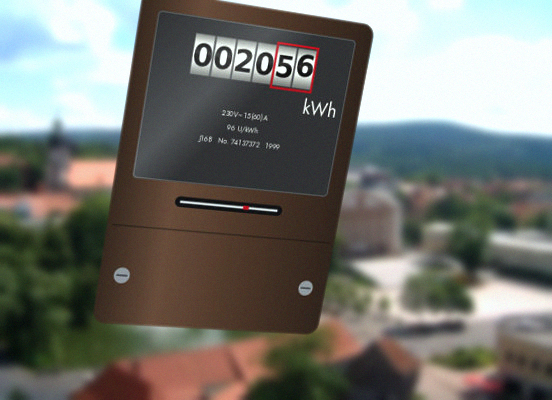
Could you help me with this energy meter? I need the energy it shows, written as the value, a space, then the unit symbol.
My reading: 20.56 kWh
